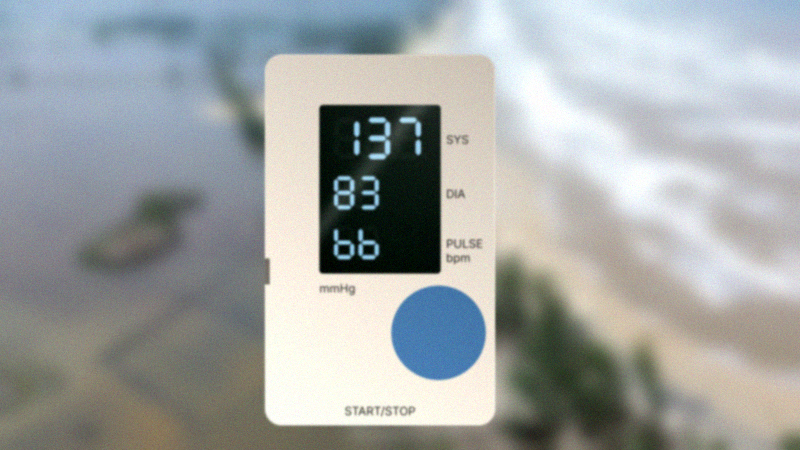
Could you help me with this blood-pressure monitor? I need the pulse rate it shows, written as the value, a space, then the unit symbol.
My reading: 66 bpm
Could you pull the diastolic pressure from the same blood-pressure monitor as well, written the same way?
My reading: 83 mmHg
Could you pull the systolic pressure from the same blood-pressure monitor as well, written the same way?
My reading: 137 mmHg
